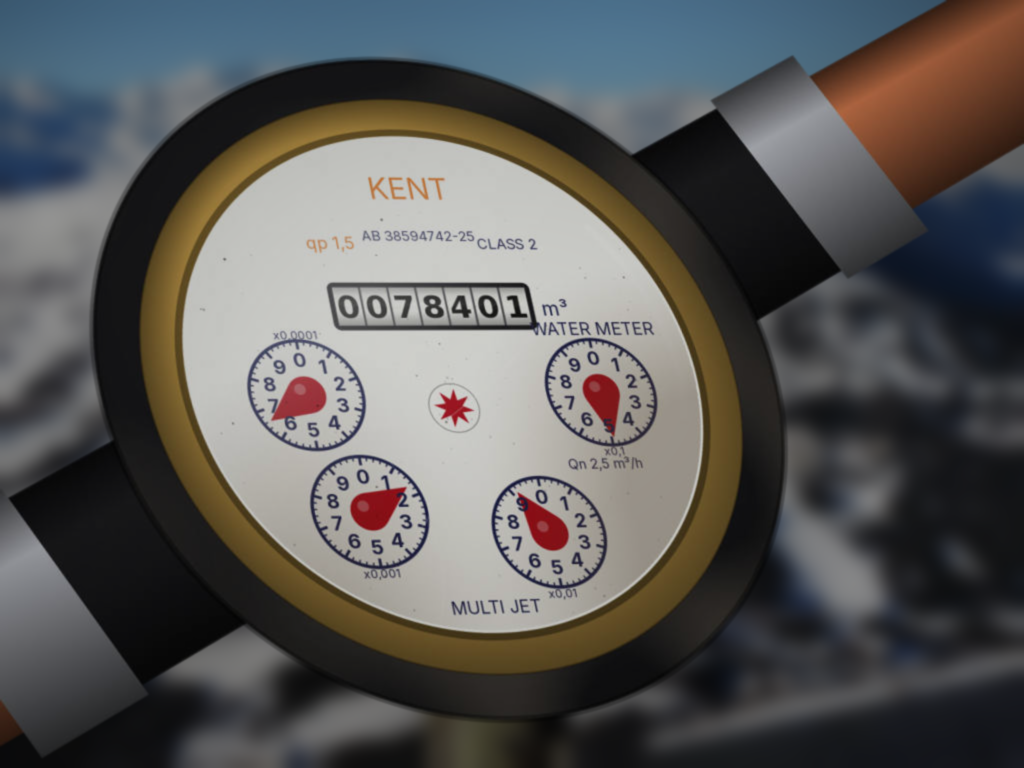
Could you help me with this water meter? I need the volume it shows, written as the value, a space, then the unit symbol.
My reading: 78401.4916 m³
